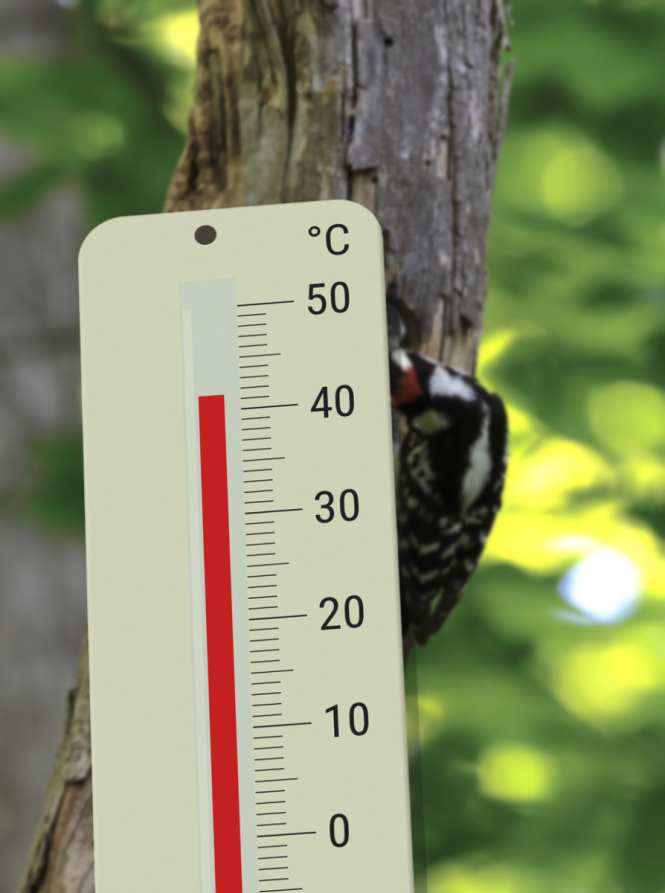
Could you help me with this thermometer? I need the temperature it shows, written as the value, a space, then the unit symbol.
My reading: 41.5 °C
